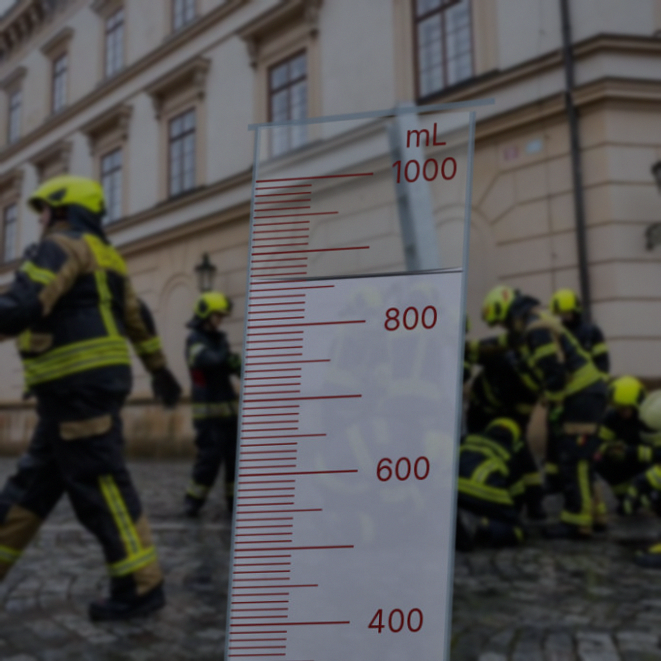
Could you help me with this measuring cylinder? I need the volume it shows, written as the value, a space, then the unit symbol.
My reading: 860 mL
